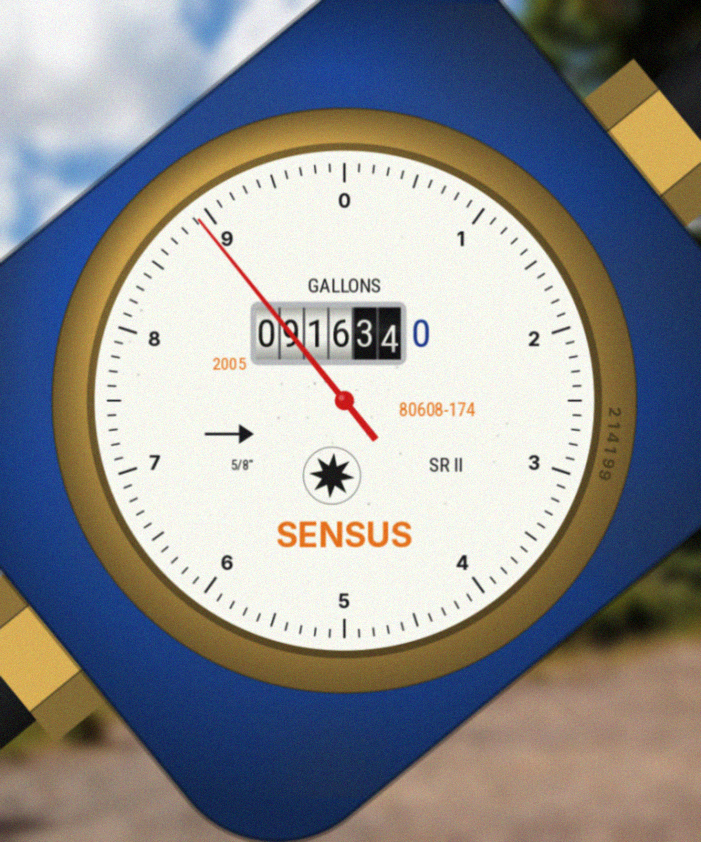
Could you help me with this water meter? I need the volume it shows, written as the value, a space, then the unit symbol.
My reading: 916338.9 gal
